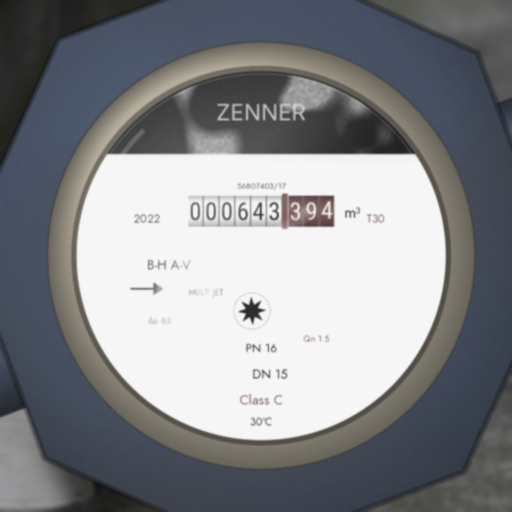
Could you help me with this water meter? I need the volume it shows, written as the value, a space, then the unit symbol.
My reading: 643.394 m³
